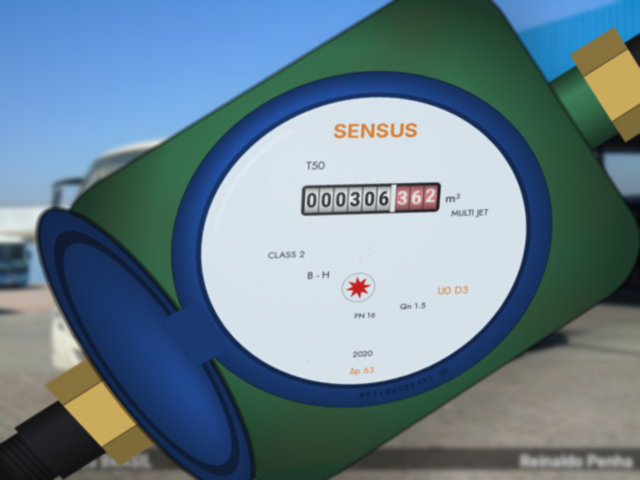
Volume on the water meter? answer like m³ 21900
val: m³ 306.362
